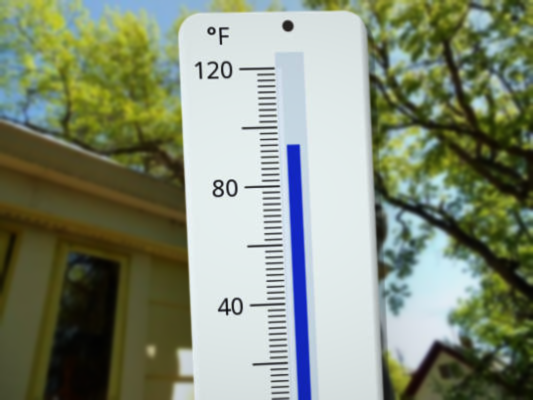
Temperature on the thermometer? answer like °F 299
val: °F 94
